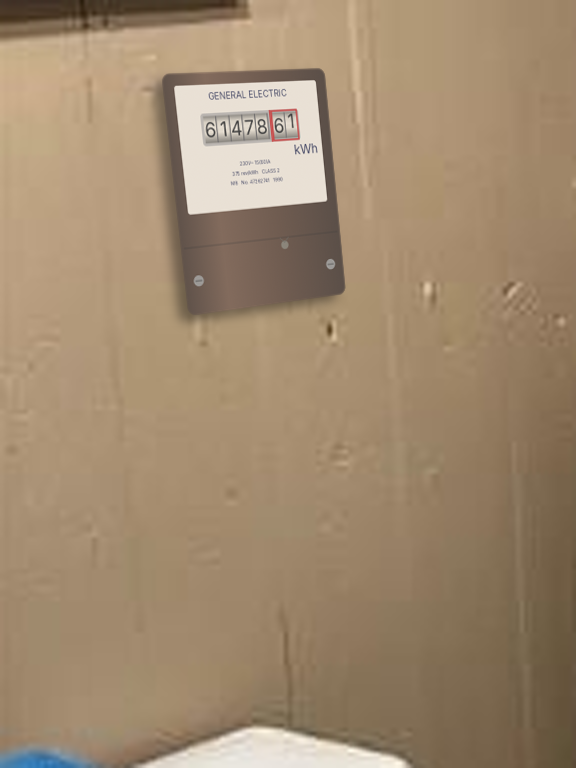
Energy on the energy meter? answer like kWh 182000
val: kWh 61478.61
